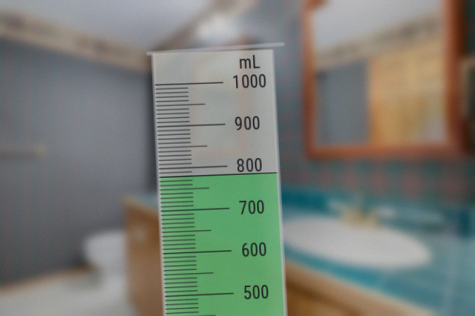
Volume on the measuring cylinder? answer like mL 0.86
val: mL 780
